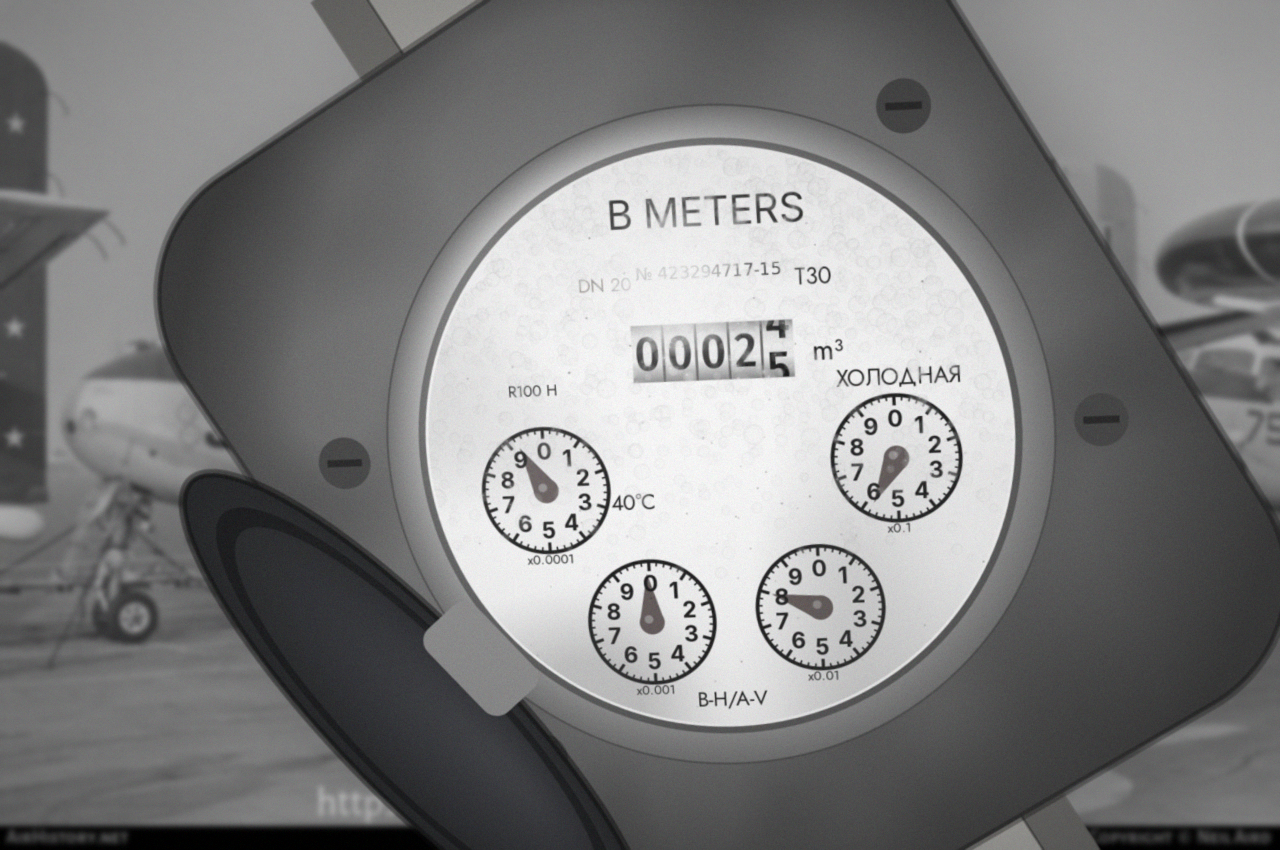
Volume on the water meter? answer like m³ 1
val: m³ 24.5799
